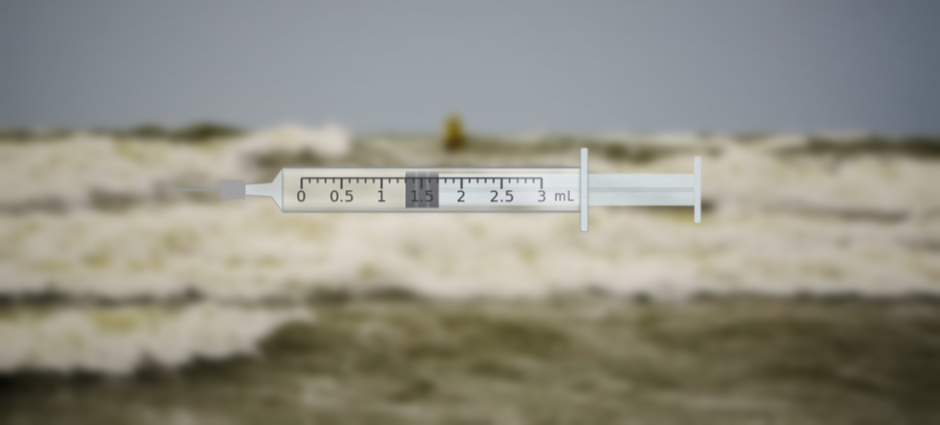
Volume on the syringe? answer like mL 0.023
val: mL 1.3
